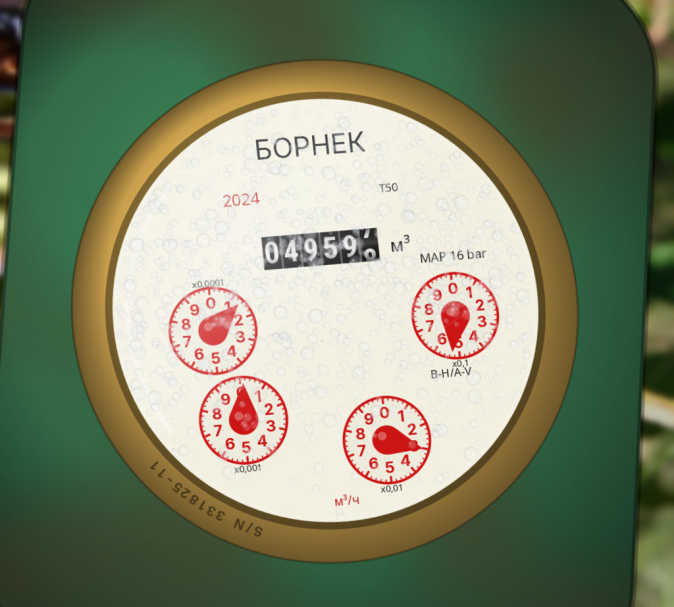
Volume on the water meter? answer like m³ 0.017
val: m³ 49597.5301
